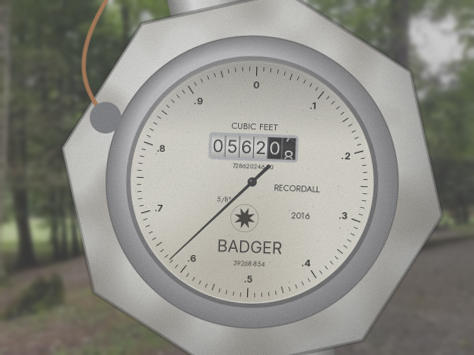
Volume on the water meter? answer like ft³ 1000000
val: ft³ 56207.62
